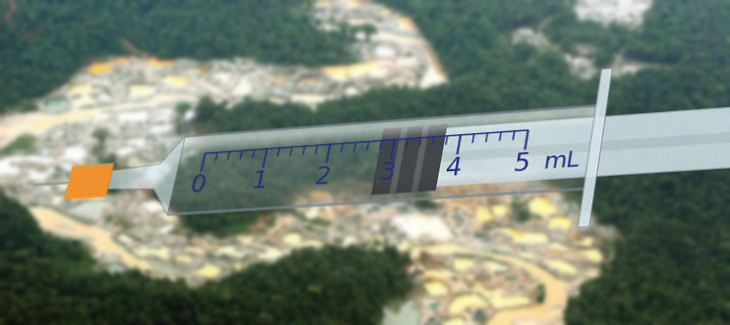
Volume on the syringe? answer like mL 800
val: mL 2.8
